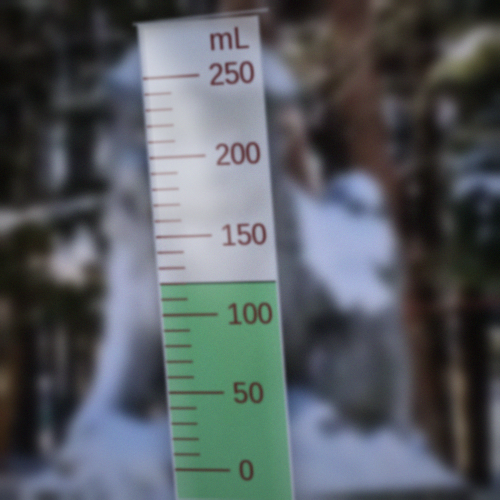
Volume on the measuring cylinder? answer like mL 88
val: mL 120
